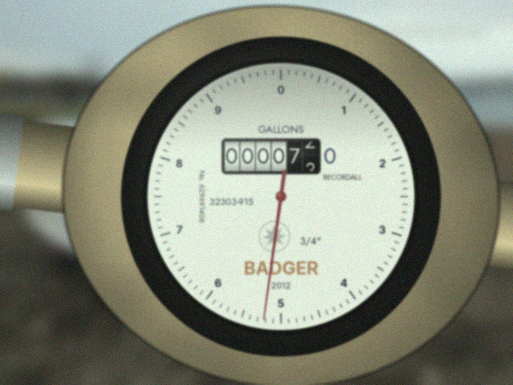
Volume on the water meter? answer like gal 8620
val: gal 725.2
